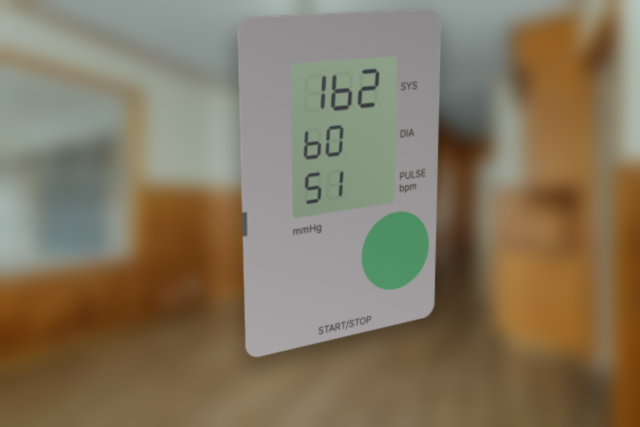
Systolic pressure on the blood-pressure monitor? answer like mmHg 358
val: mmHg 162
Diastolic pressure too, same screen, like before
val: mmHg 60
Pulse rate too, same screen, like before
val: bpm 51
